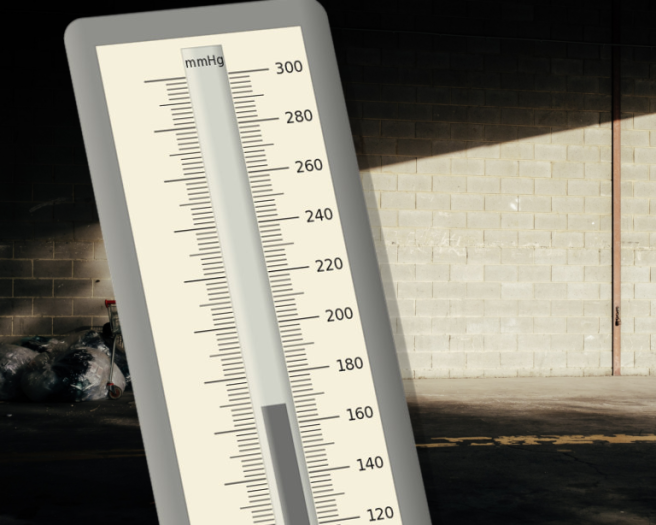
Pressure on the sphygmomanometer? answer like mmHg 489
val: mmHg 168
